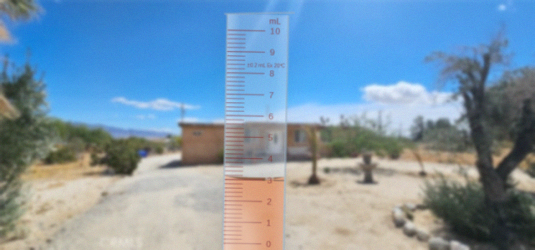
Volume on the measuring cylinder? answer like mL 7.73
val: mL 3
